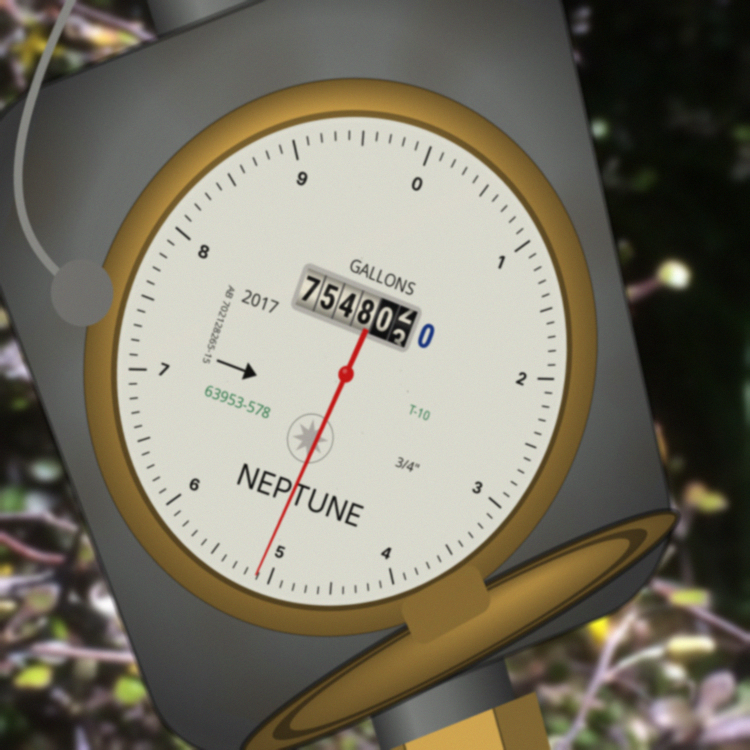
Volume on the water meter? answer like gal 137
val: gal 7548025.1
